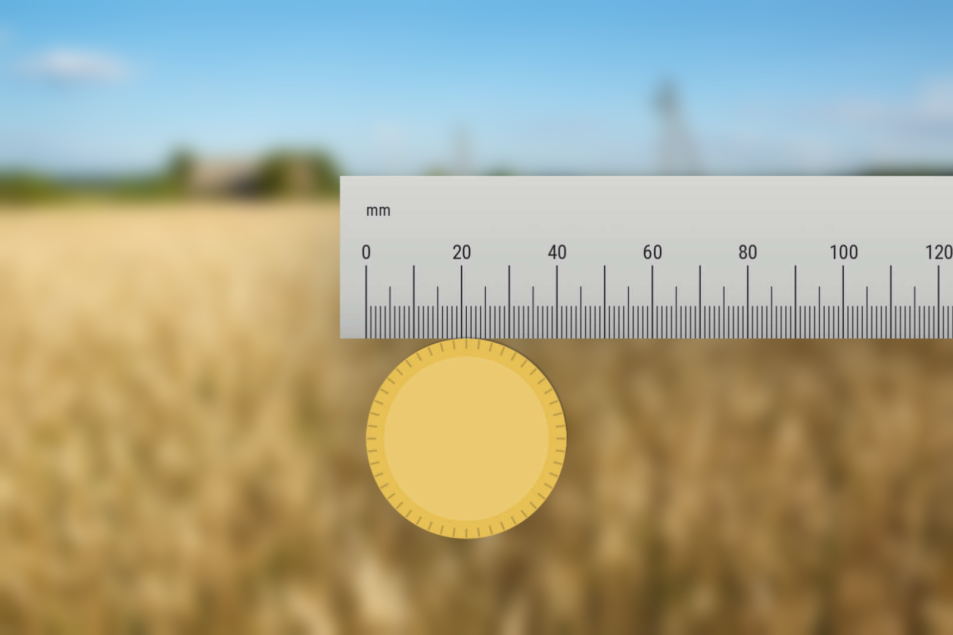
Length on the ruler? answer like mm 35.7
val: mm 42
